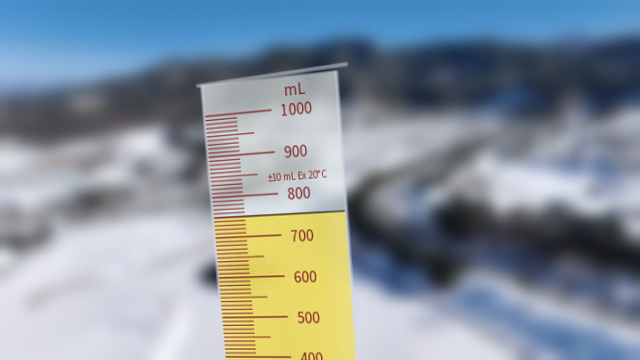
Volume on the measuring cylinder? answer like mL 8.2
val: mL 750
